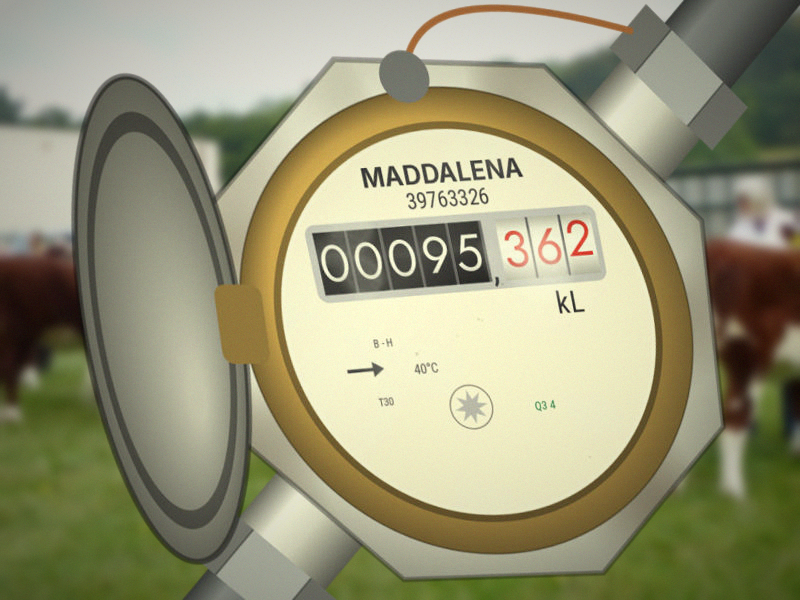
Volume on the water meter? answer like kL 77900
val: kL 95.362
